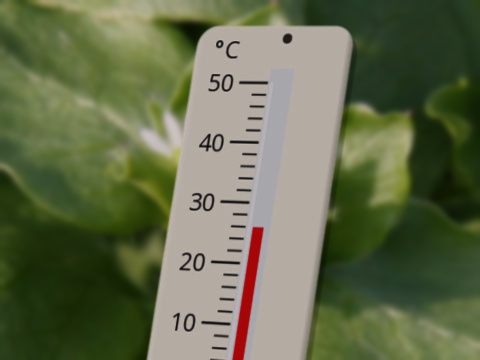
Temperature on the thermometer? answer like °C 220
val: °C 26
